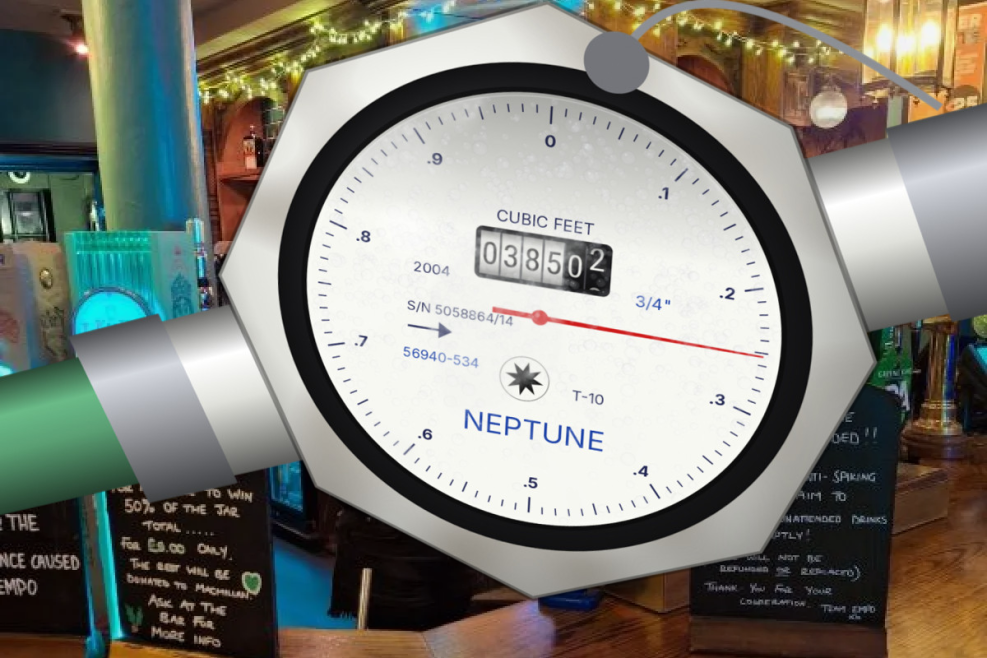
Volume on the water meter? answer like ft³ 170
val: ft³ 38502.25
